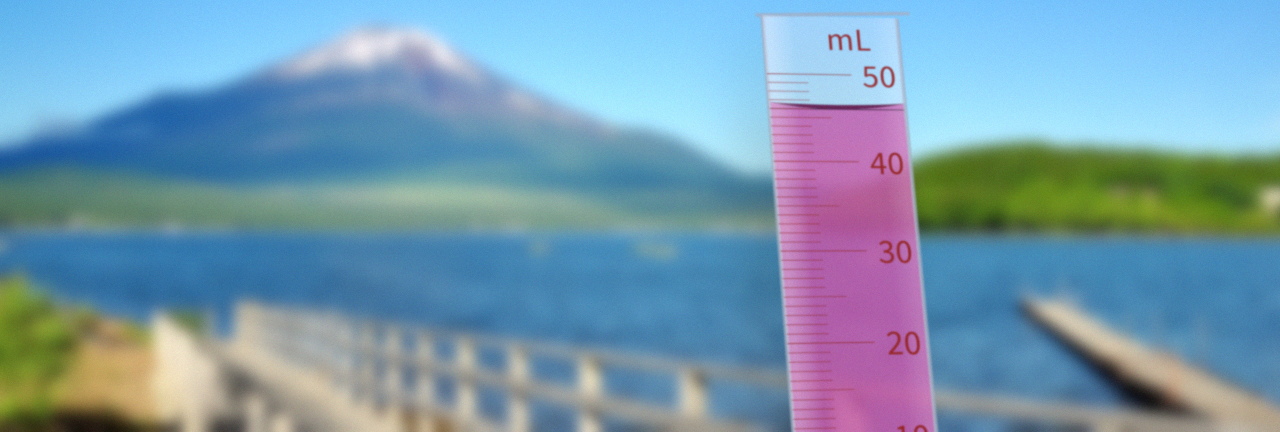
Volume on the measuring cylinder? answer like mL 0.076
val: mL 46
